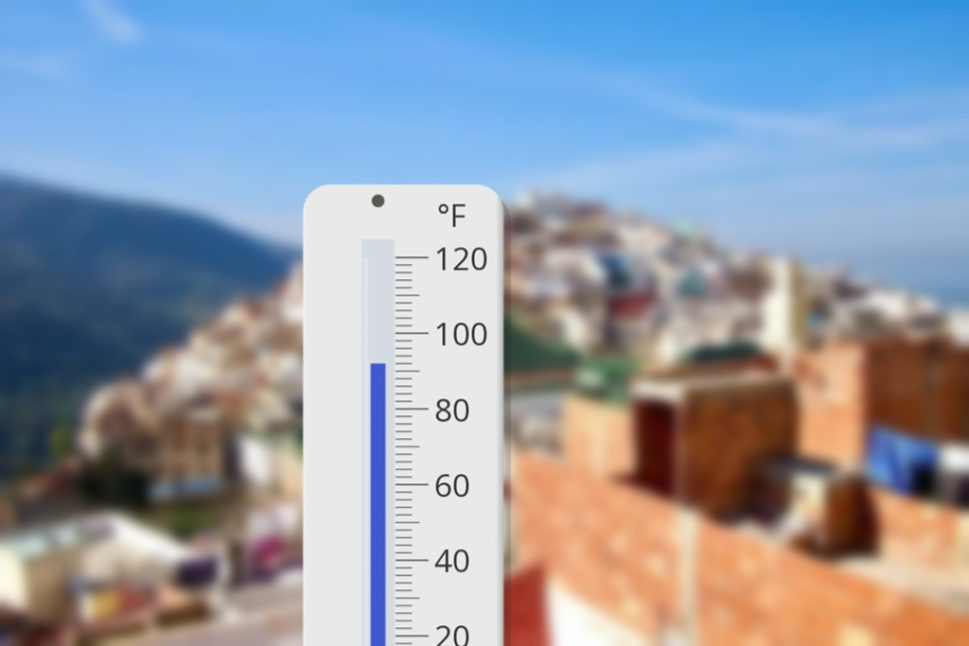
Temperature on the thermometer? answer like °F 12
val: °F 92
